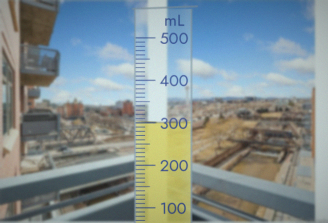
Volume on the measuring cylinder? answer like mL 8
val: mL 300
